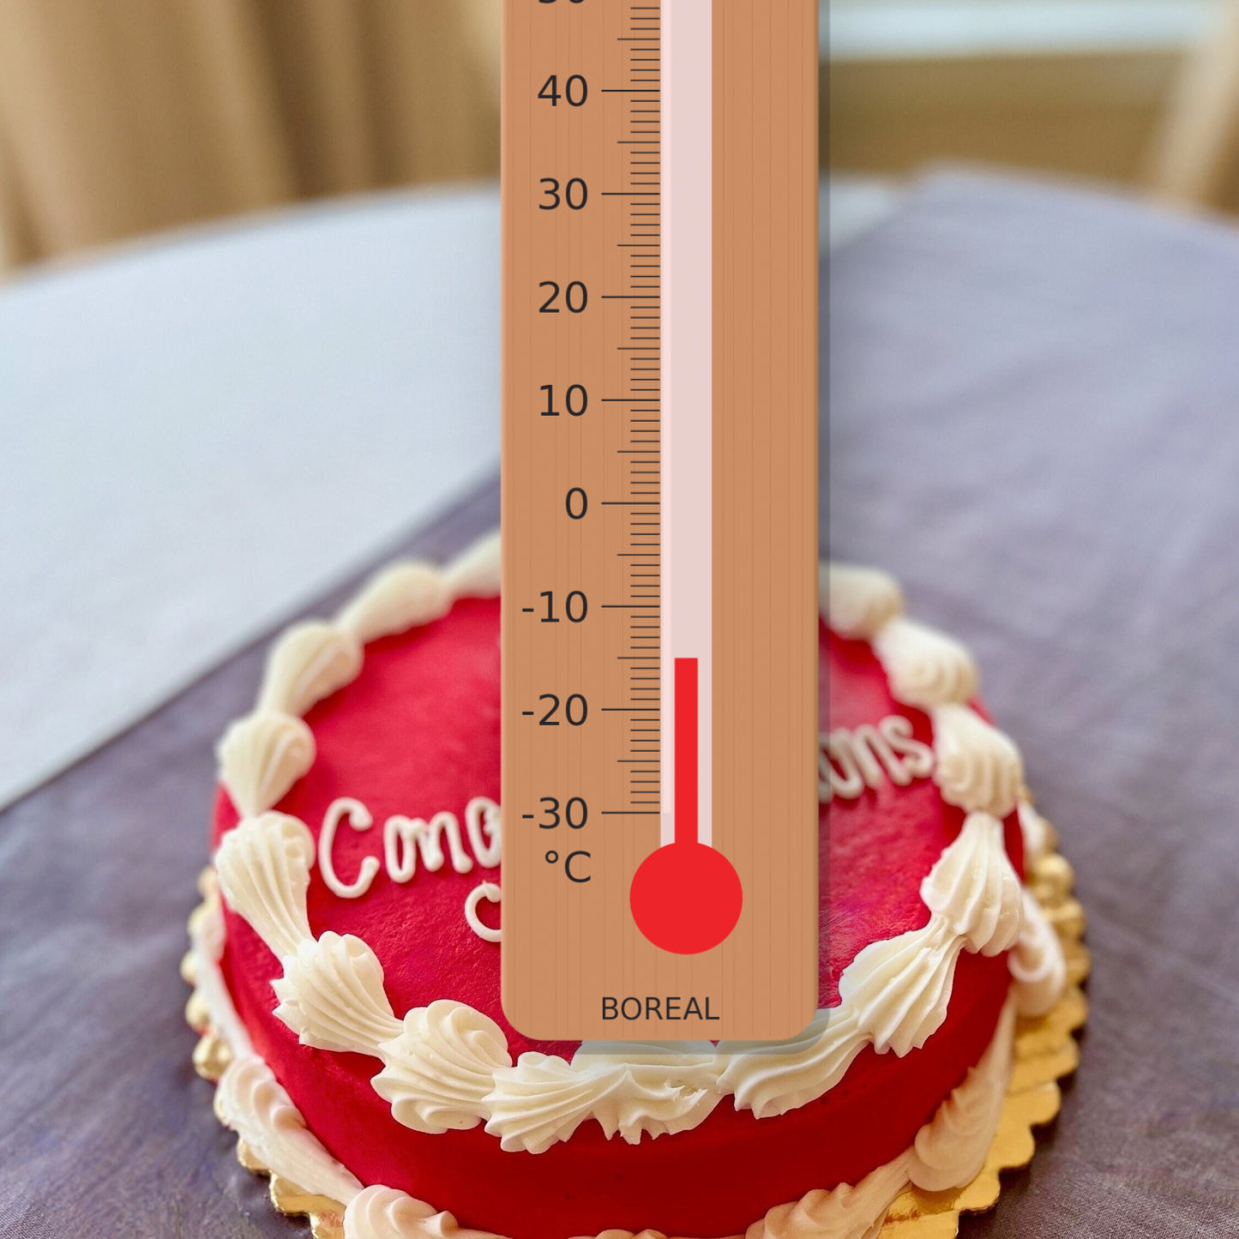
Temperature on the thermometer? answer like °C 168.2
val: °C -15
